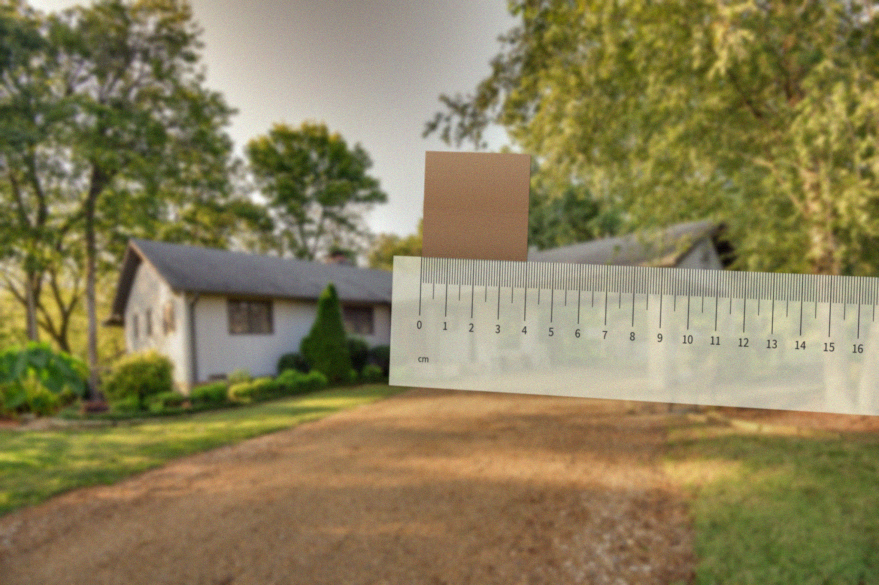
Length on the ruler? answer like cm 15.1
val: cm 4
